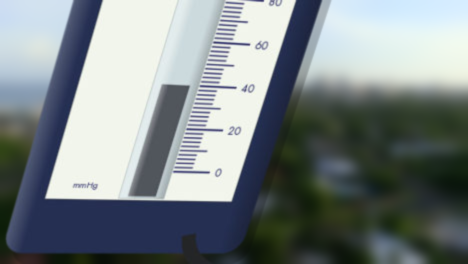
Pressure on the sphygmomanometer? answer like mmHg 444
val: mmHg 40
